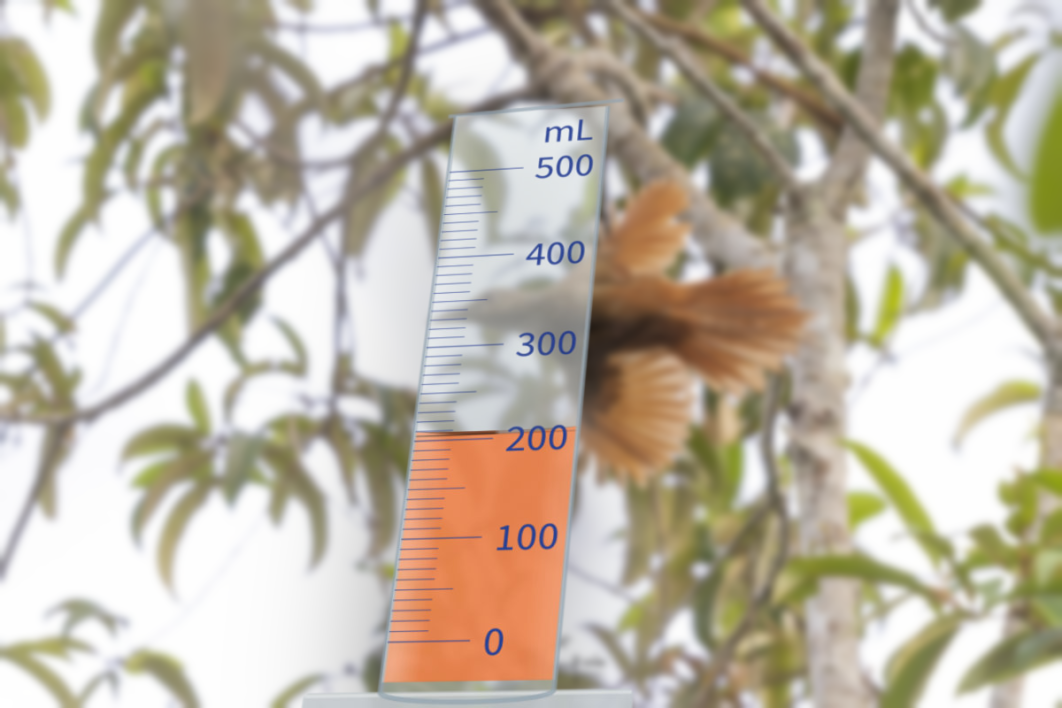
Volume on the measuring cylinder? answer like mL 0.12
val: mL 205
